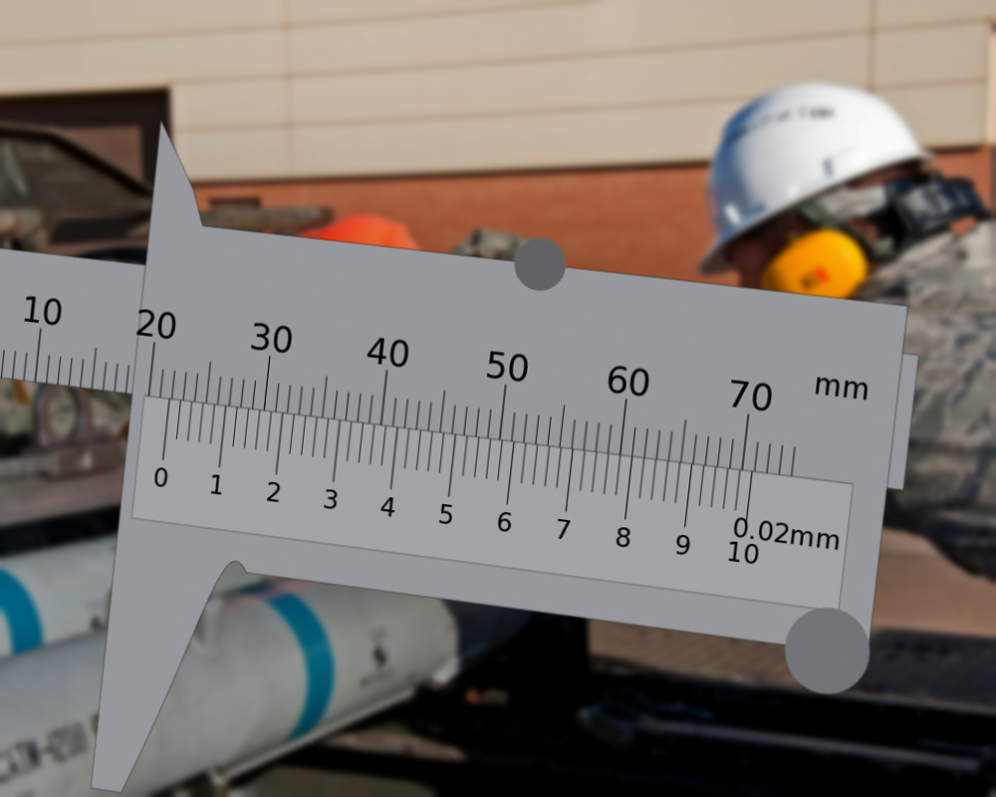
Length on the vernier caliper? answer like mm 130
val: mm 21.8
